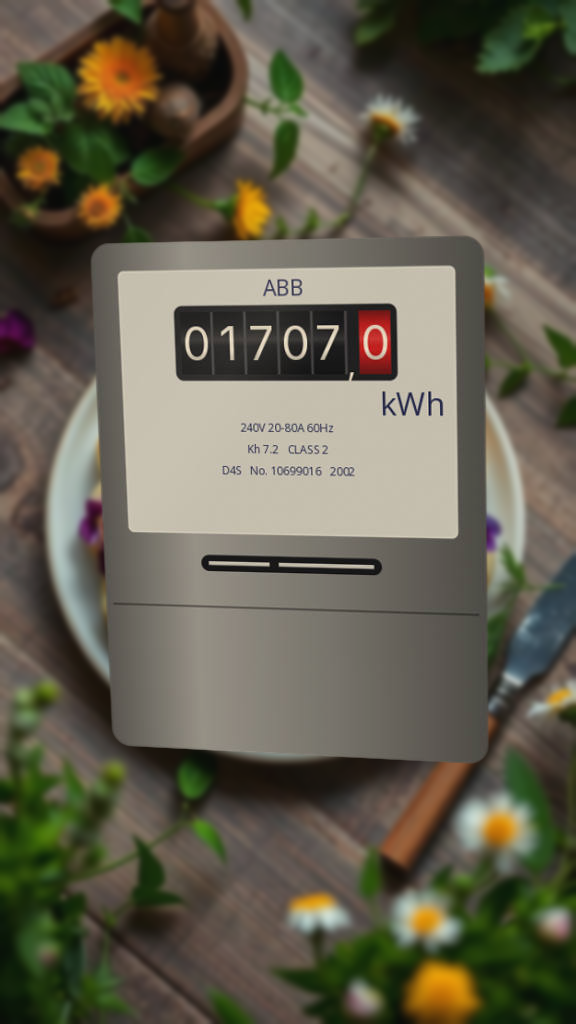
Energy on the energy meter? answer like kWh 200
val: kWh 1707.0
